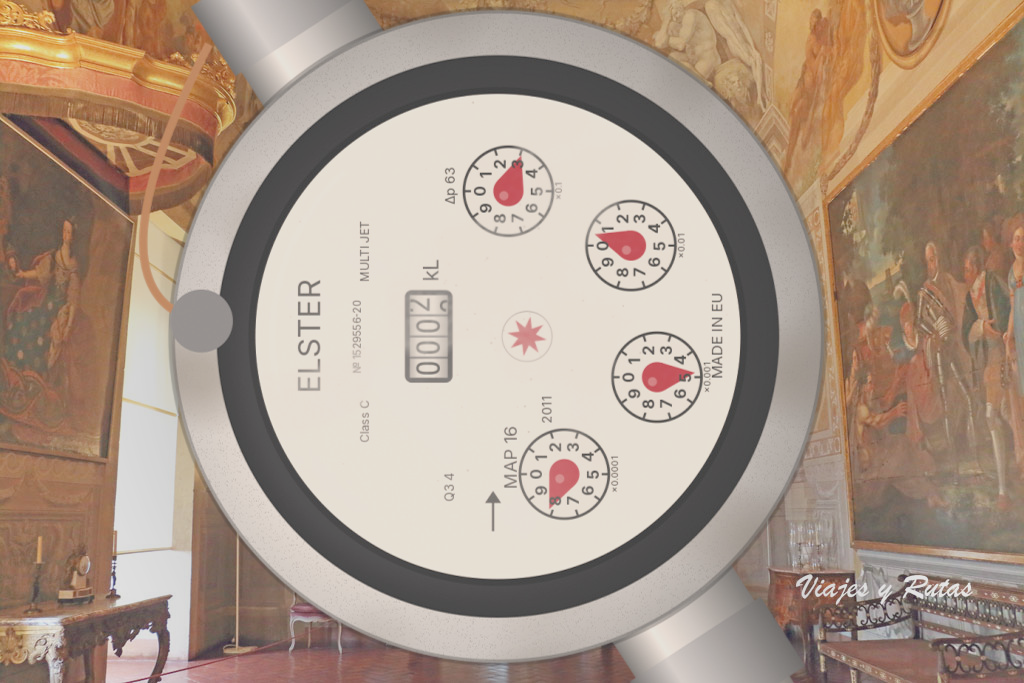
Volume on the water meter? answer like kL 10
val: kL 2.3048
